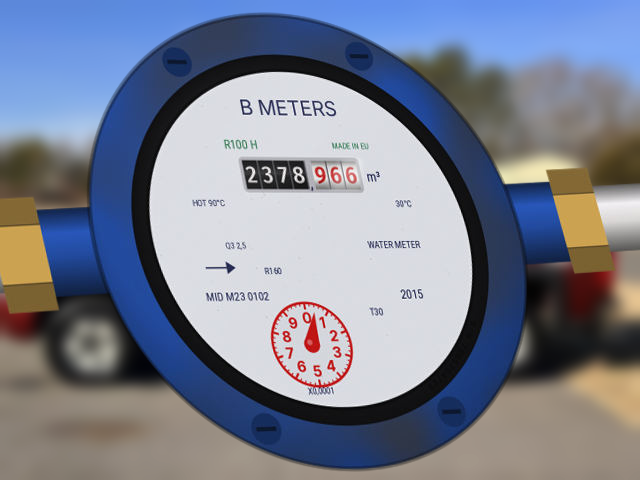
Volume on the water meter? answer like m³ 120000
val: m³ 2378.9660
